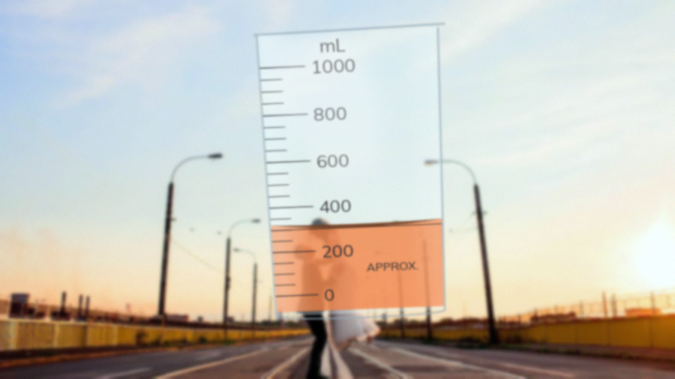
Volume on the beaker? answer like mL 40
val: mL 300
